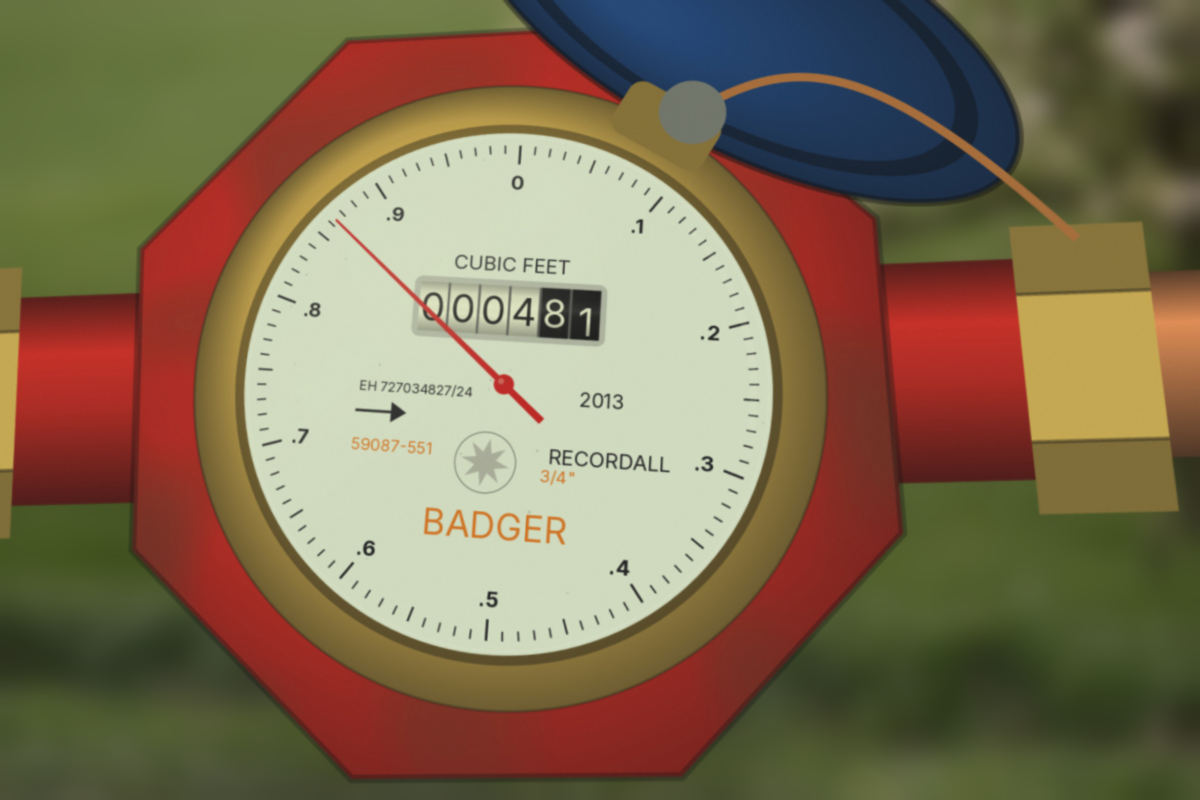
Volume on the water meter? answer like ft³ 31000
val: ft³ 480.86
